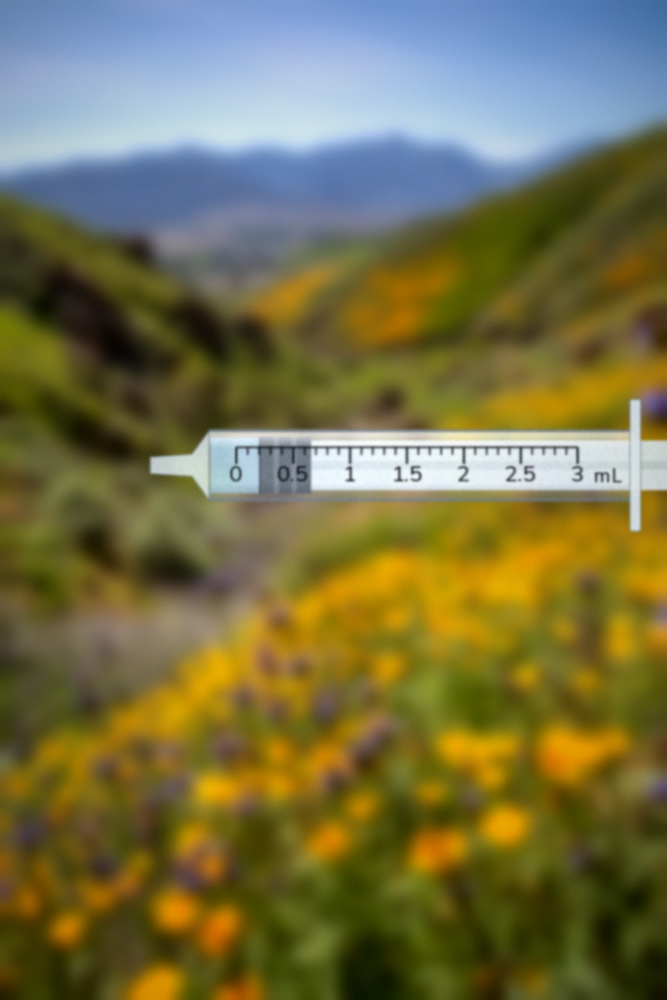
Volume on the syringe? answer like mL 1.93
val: mL 0.2
